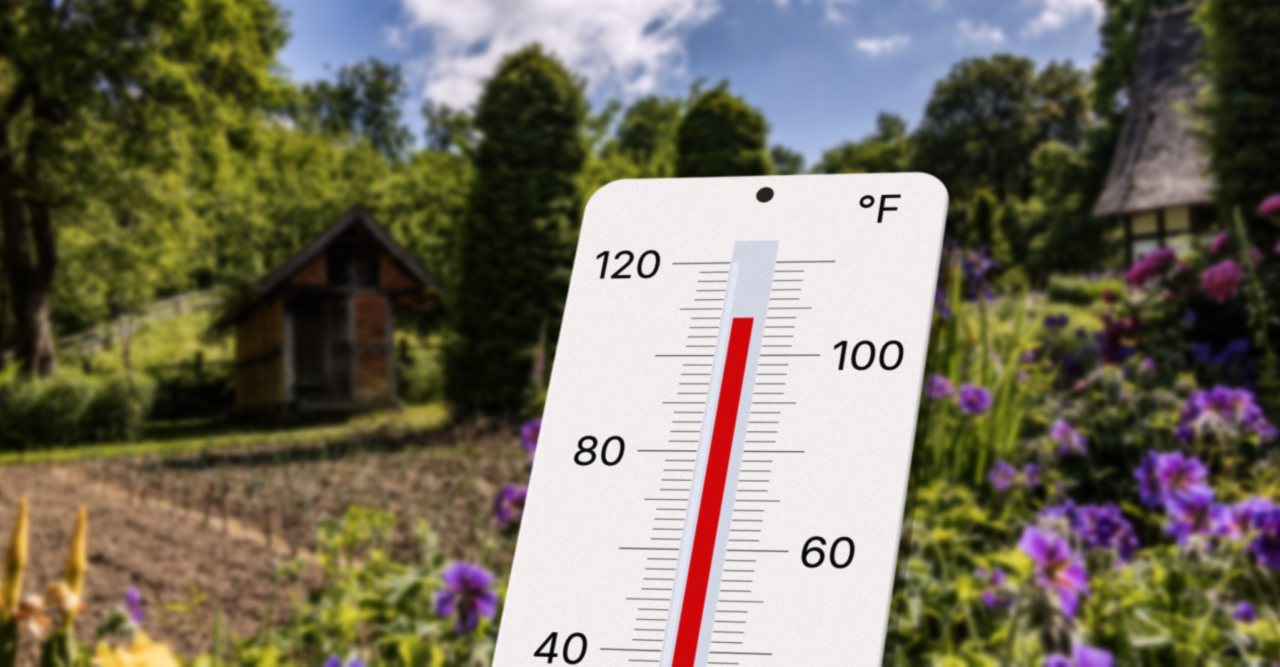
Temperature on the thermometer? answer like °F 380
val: °F 108
